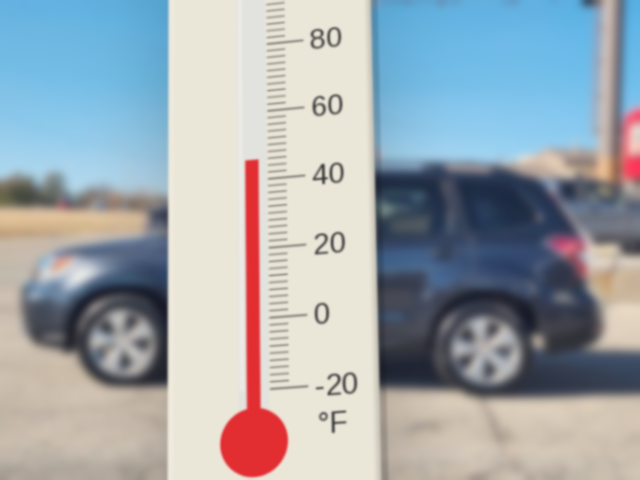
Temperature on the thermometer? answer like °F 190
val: °F 46
